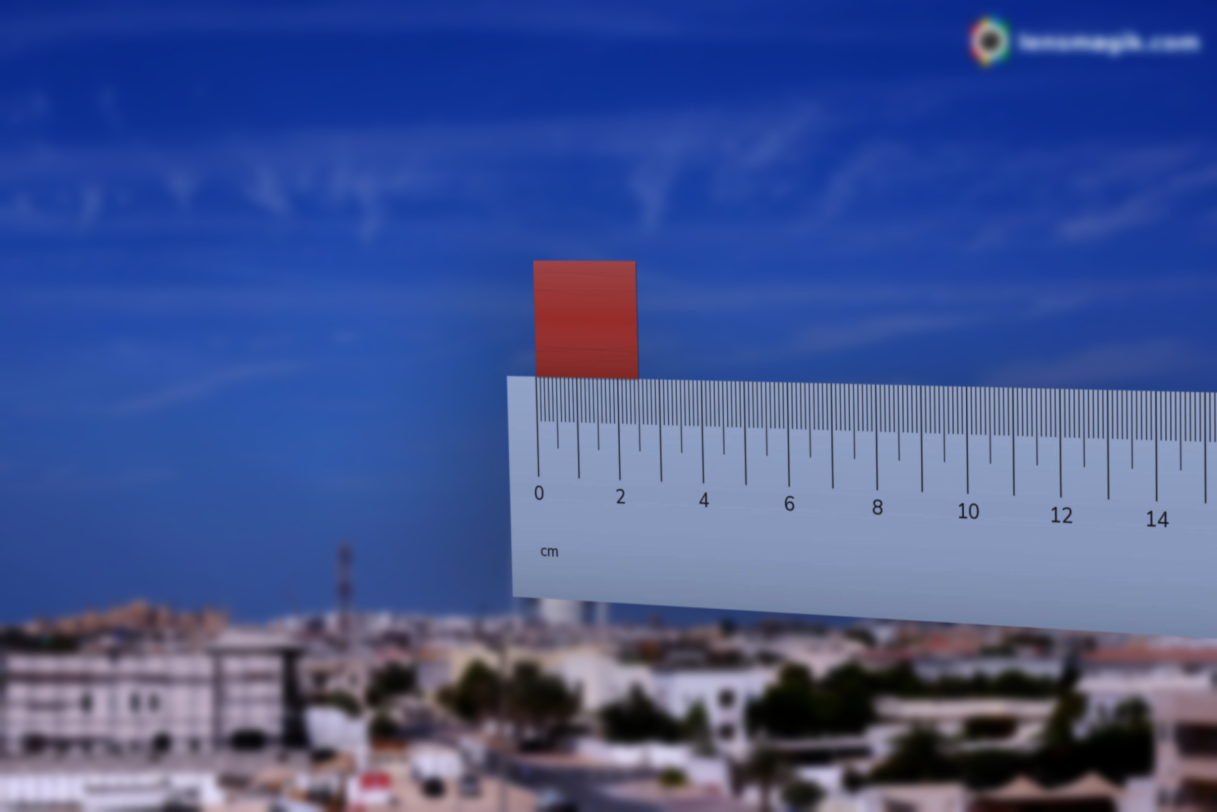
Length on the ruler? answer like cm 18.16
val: cm 2.5
